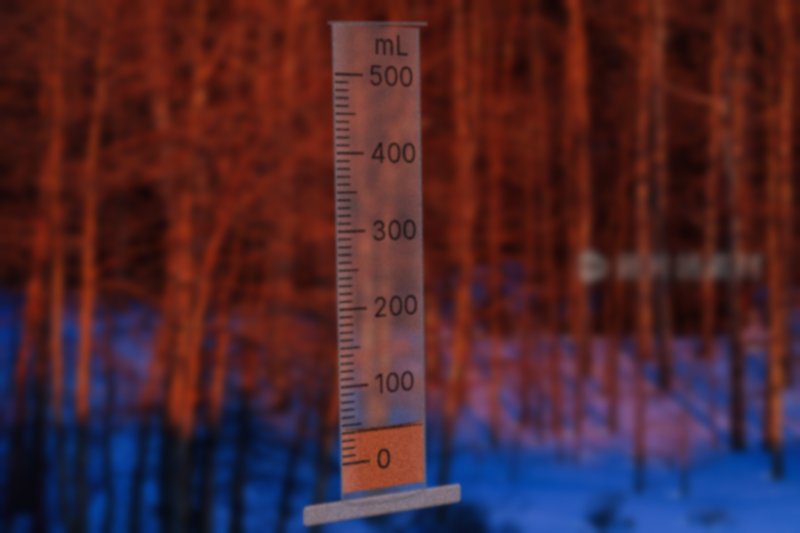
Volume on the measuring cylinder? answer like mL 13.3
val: mL 40
